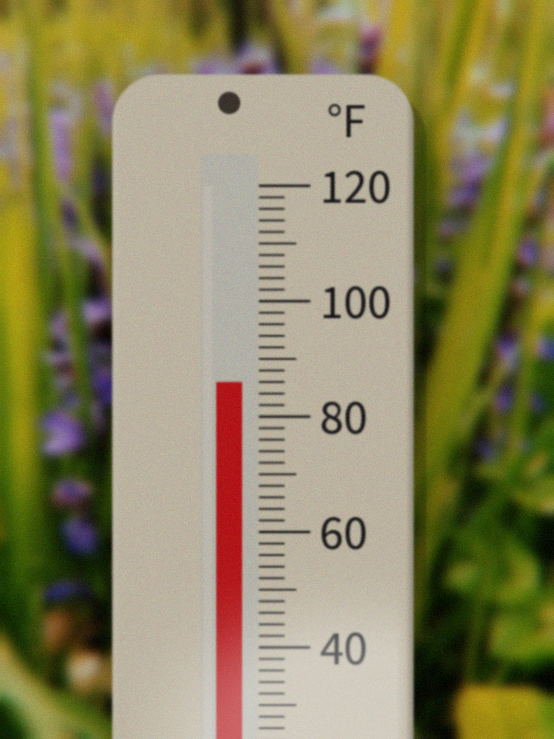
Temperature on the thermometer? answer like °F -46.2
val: °F 86
